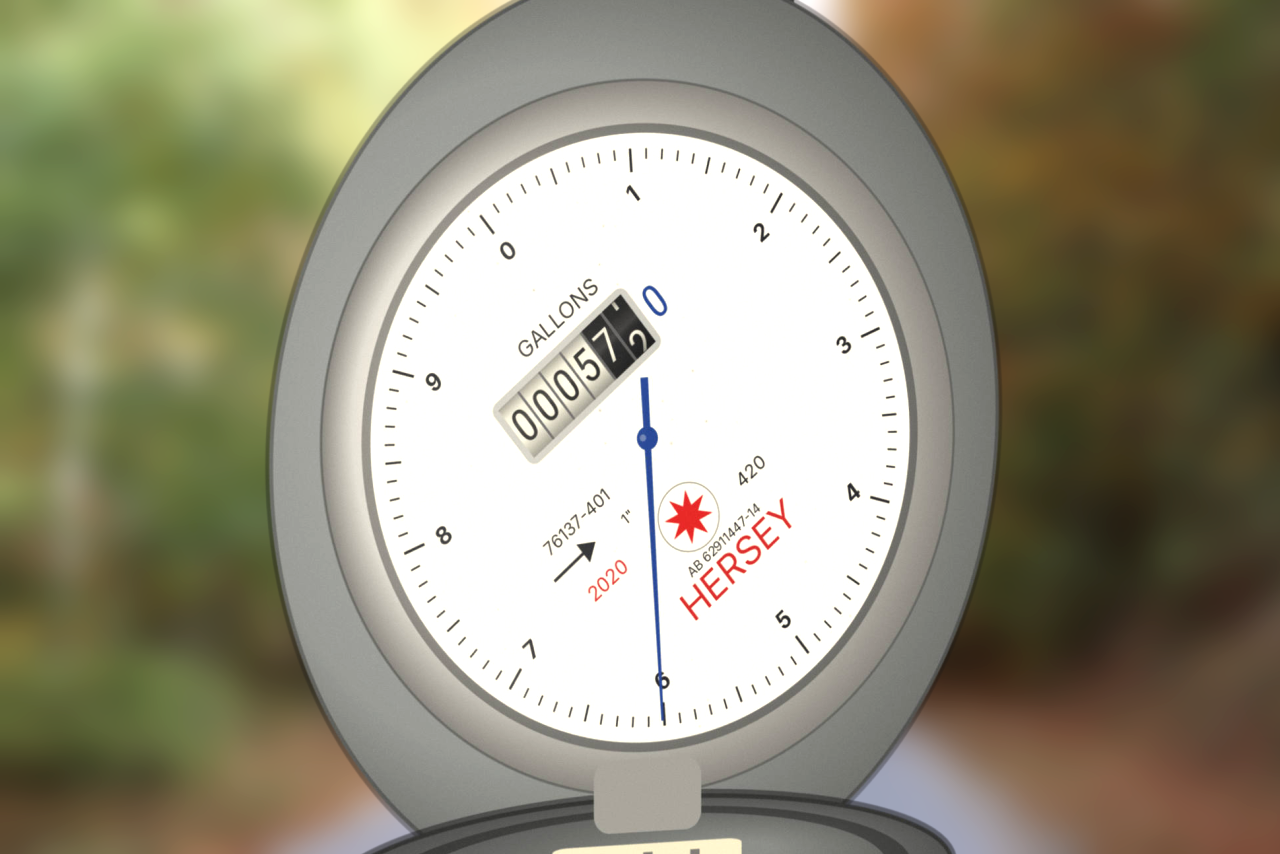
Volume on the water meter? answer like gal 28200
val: gal 5716.0
